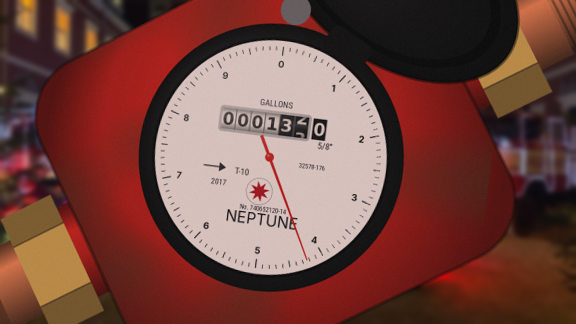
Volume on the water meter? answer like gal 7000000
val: gal 1324.2
